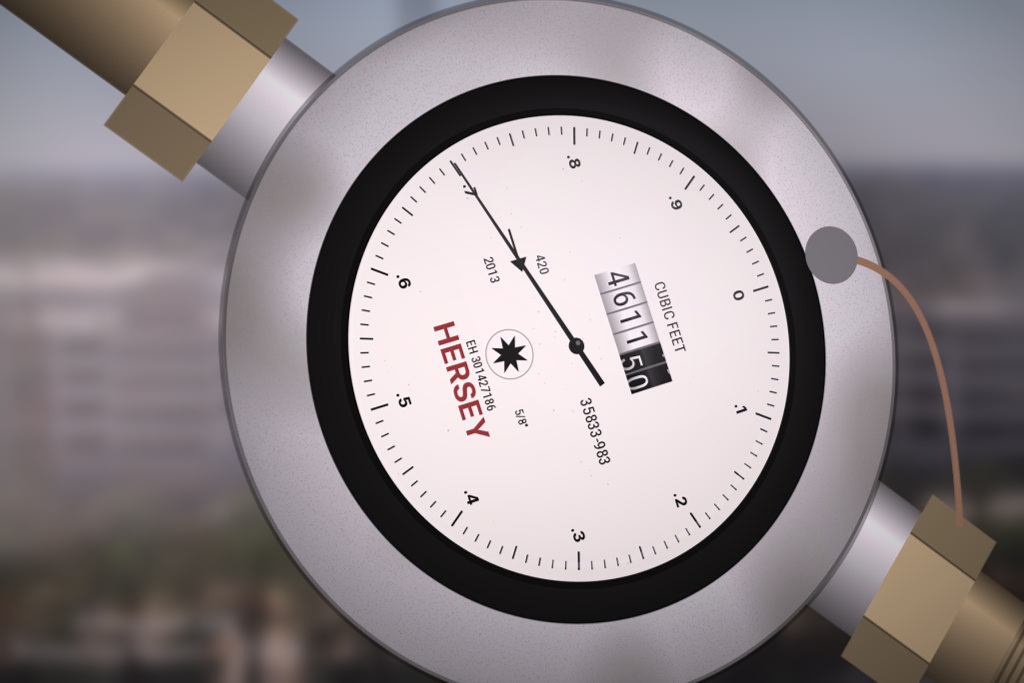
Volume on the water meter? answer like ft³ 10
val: ft³ 461149.70
